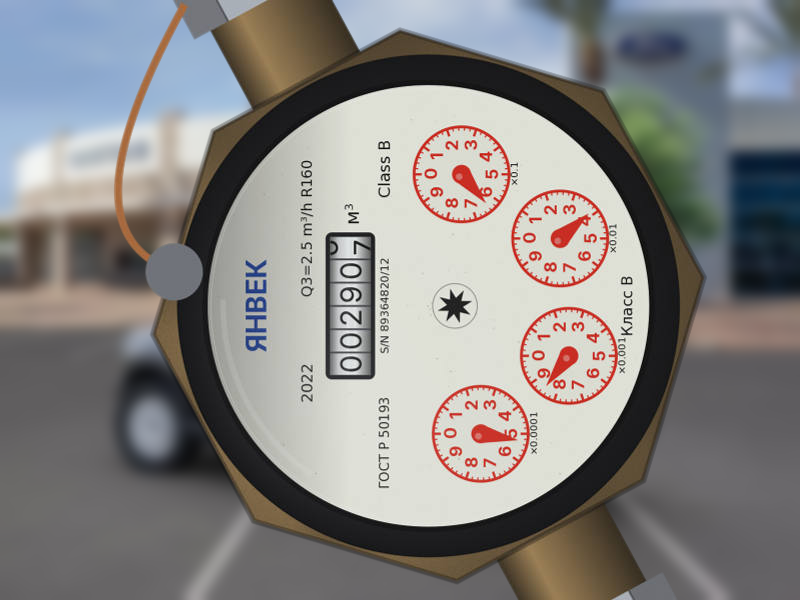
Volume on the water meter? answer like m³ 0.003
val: m³ 2906.6385
